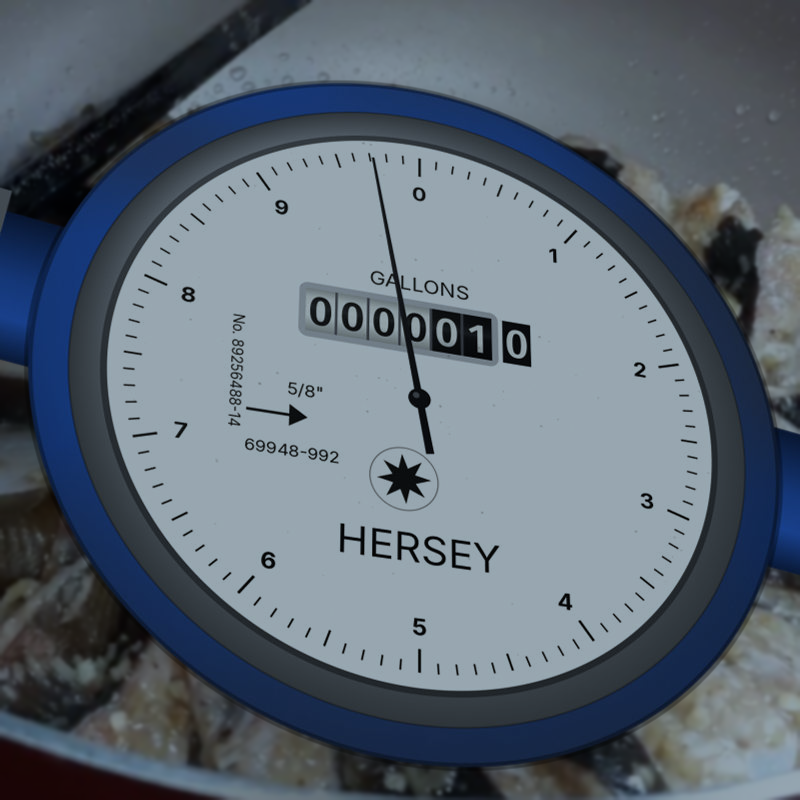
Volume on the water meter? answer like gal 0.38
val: gal 9.7
